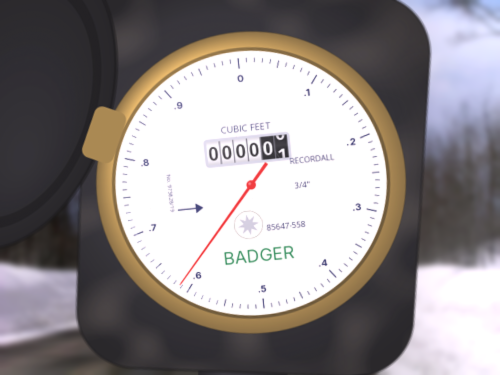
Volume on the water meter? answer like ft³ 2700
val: ft³ 0.61
